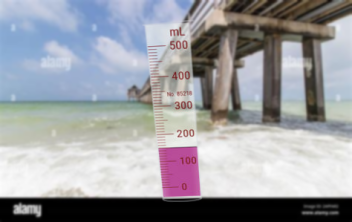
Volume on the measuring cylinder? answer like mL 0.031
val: mL 150
